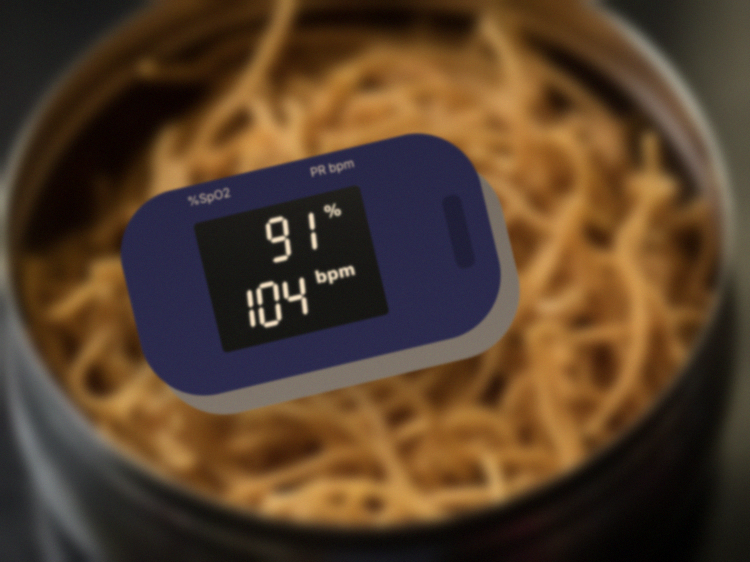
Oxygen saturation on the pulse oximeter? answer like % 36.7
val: % 91
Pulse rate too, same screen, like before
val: bpm 104
